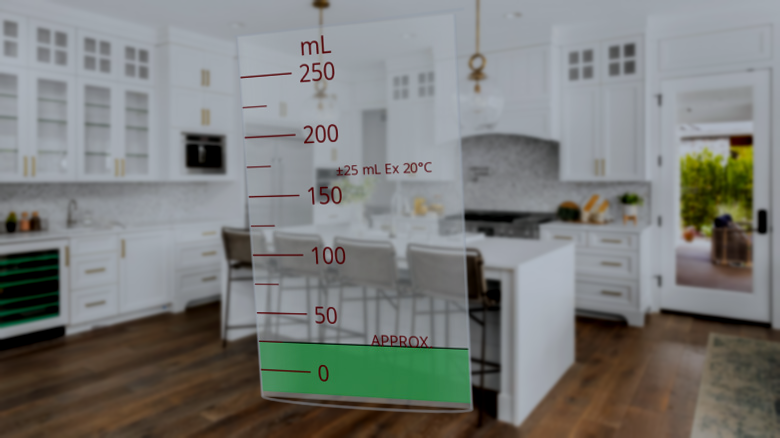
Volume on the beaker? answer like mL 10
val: mL 25
